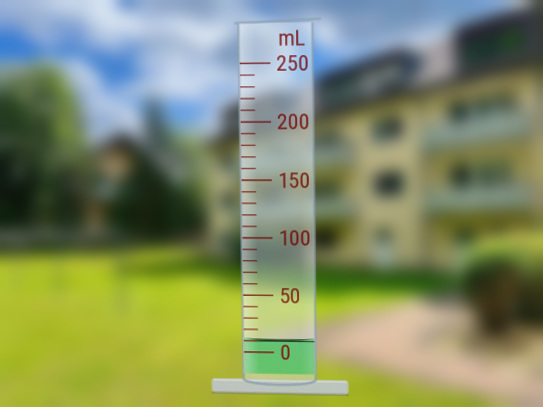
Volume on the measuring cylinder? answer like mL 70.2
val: mL 10
